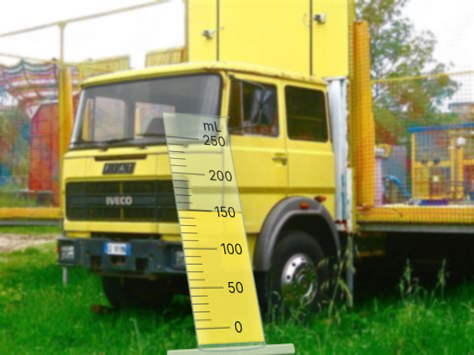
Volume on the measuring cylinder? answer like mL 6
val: mL 150
